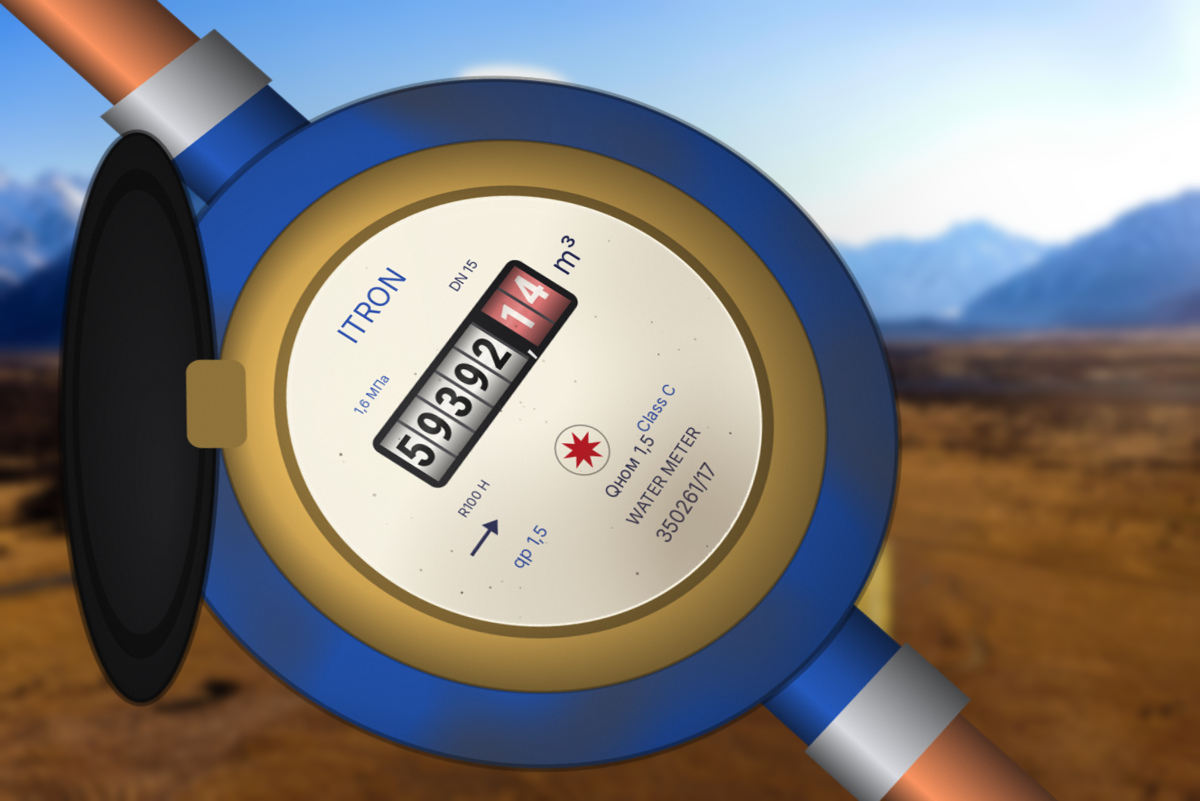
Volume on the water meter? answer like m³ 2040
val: m³ 59392.14
